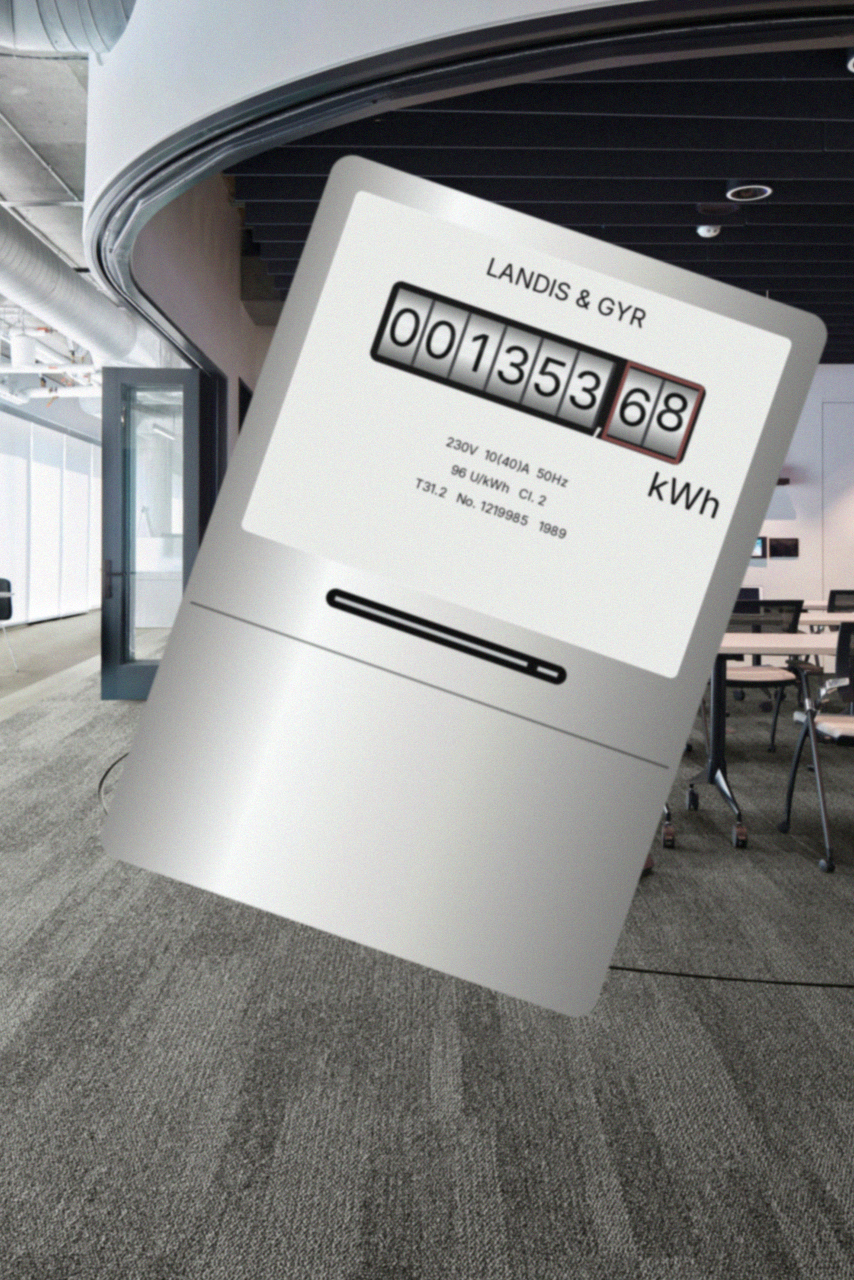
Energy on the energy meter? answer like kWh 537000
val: kWh 1353.68
